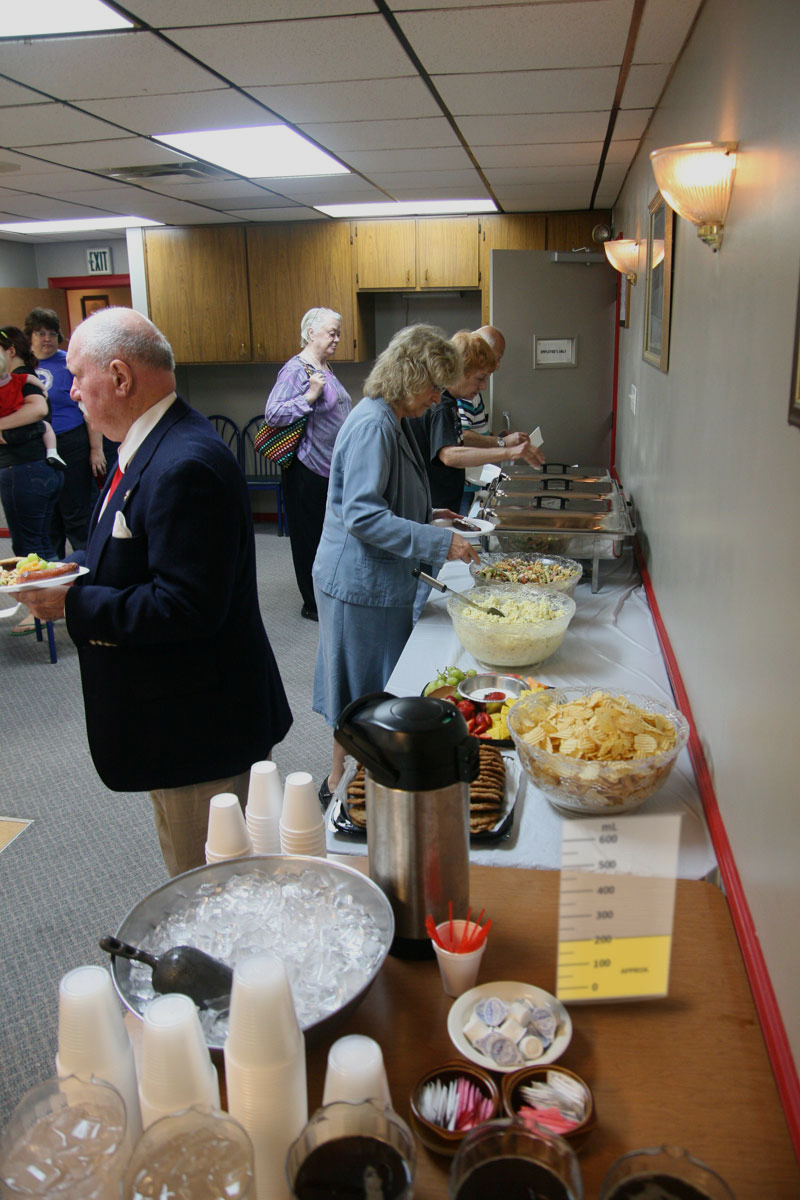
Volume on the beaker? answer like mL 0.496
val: mL 200
